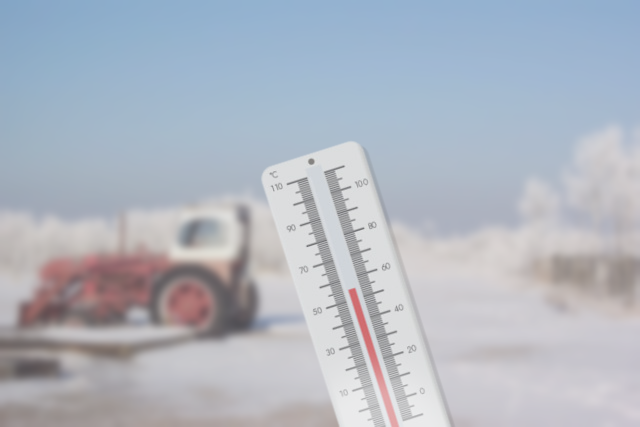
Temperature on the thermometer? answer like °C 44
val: °C 55
